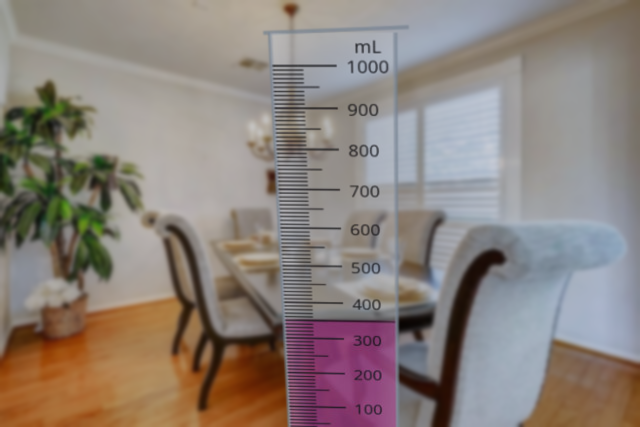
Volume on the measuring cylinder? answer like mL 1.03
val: mL 350
